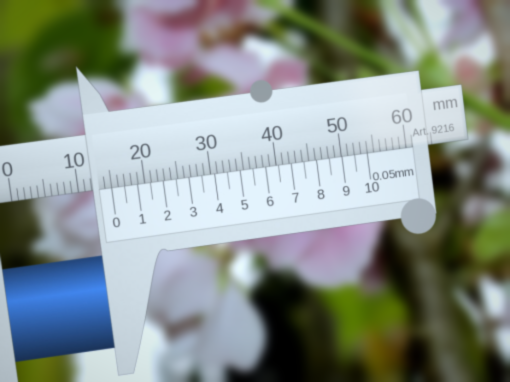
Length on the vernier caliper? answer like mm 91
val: mm 15.0
